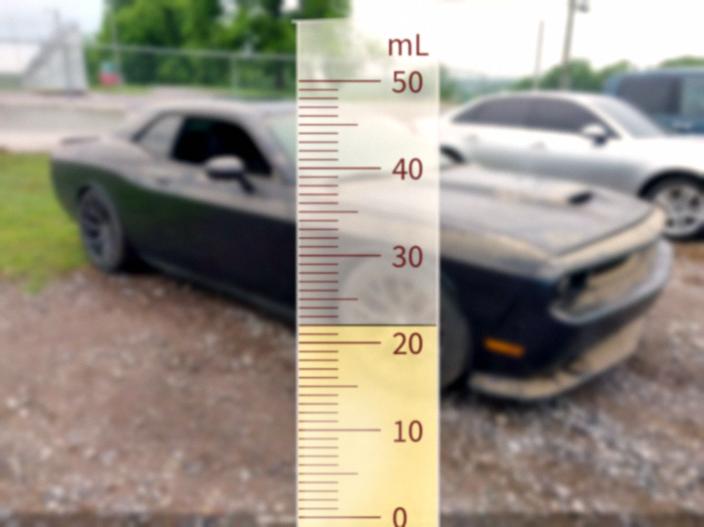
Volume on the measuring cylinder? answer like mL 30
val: mL 22
